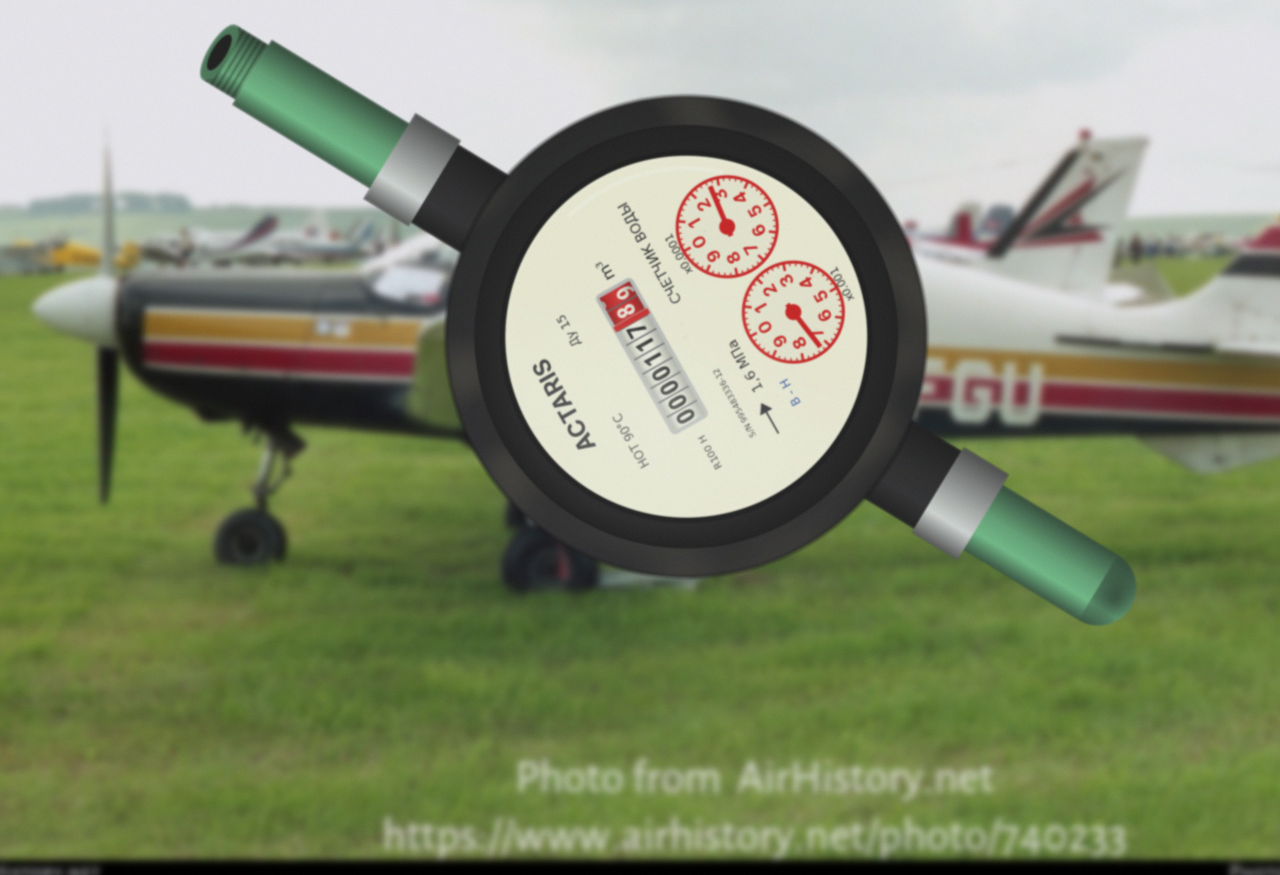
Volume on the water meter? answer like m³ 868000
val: m³ 117.8872
